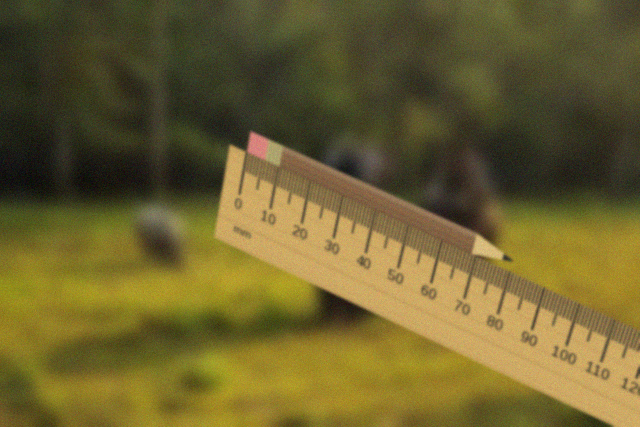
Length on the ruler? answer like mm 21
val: mm 80
